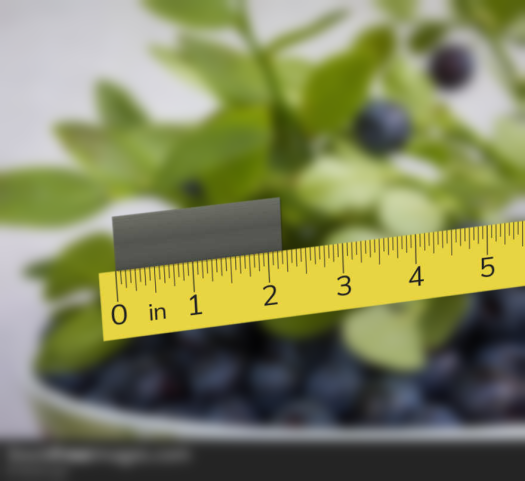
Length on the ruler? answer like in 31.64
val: in 2.1875
